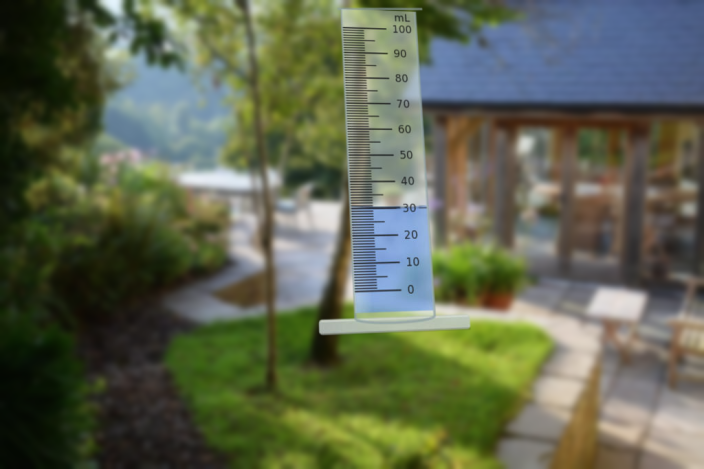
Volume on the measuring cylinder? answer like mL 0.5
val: mL 30
